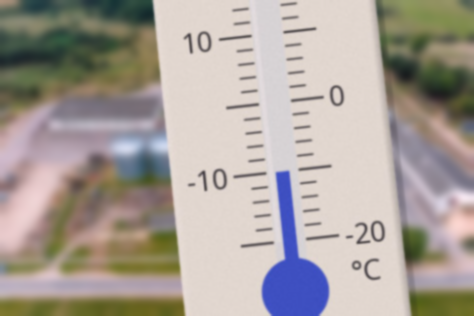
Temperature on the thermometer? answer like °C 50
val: °C -10
